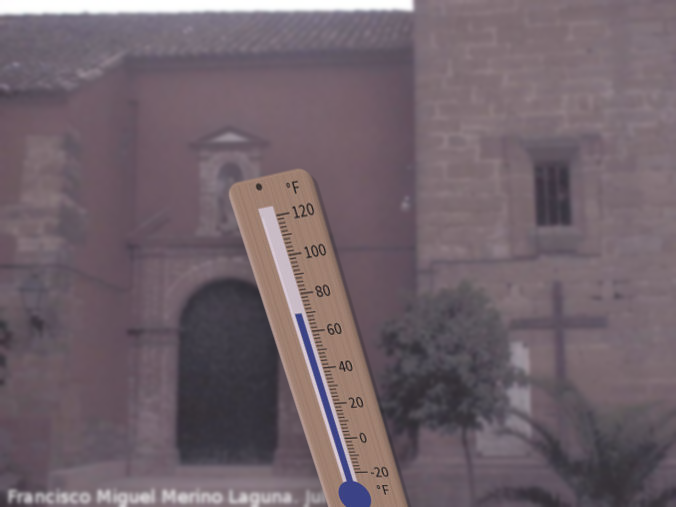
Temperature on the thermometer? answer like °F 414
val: °F 70
